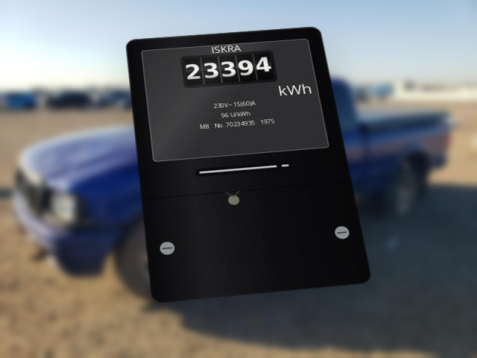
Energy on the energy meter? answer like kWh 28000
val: kWh 23394
